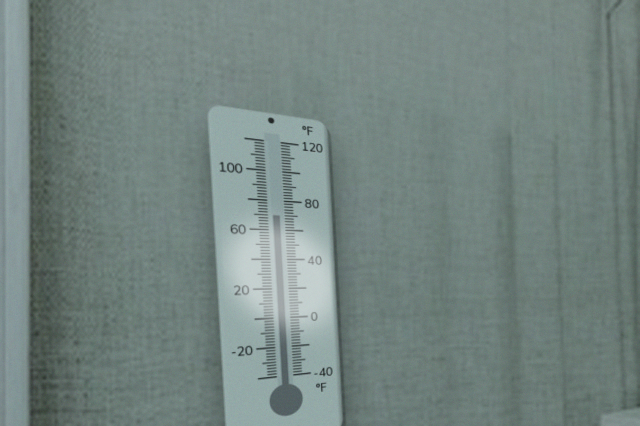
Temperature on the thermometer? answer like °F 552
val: °F 70
